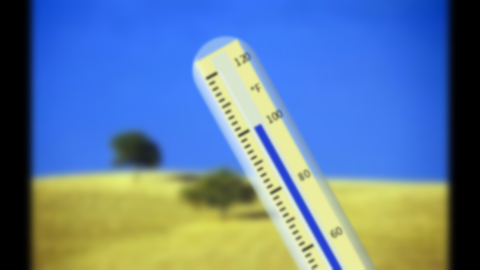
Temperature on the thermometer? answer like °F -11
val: °F 100
